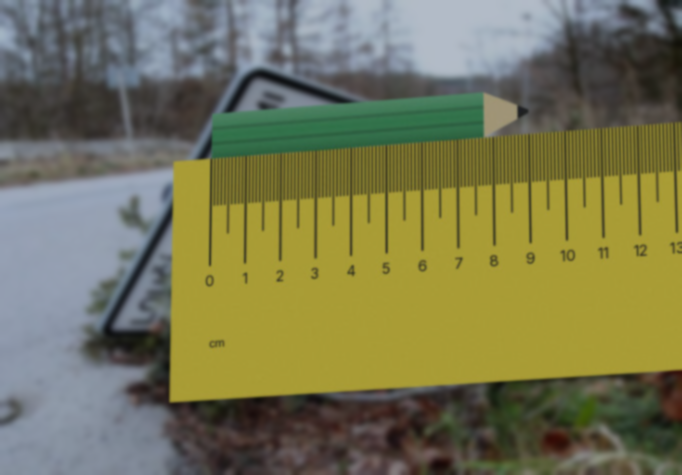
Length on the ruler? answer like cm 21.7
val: cm 9
